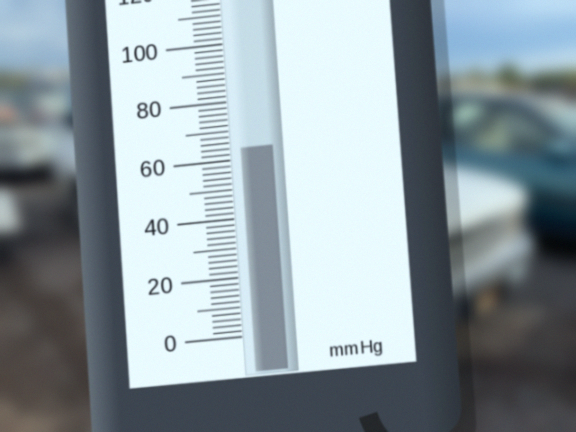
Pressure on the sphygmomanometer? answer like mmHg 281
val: mmHg 64
